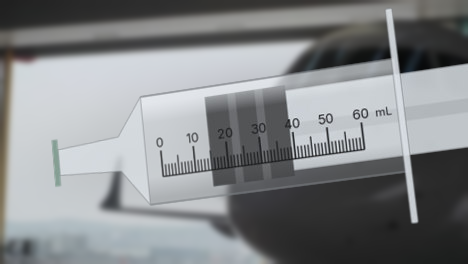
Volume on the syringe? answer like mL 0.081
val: mL 15
